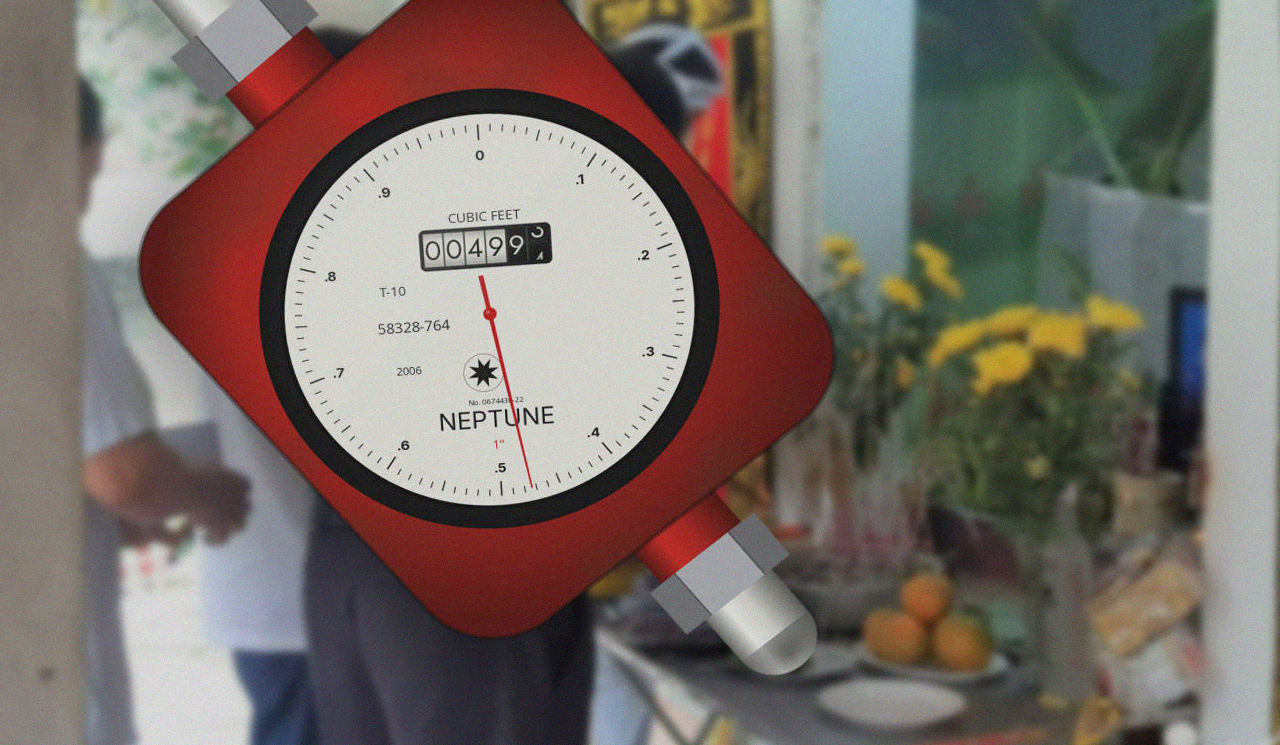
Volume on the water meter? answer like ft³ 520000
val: ft³ 4993.47
